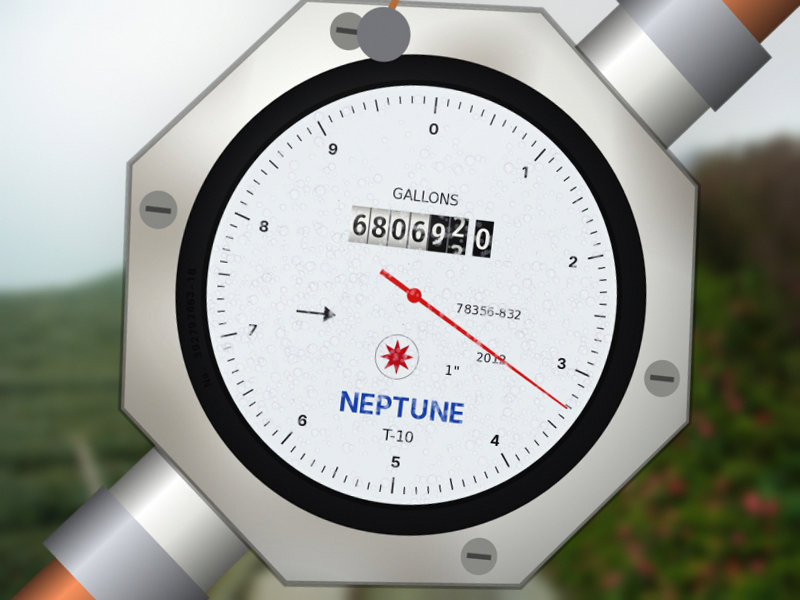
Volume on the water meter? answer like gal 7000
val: gal 6806923.3
